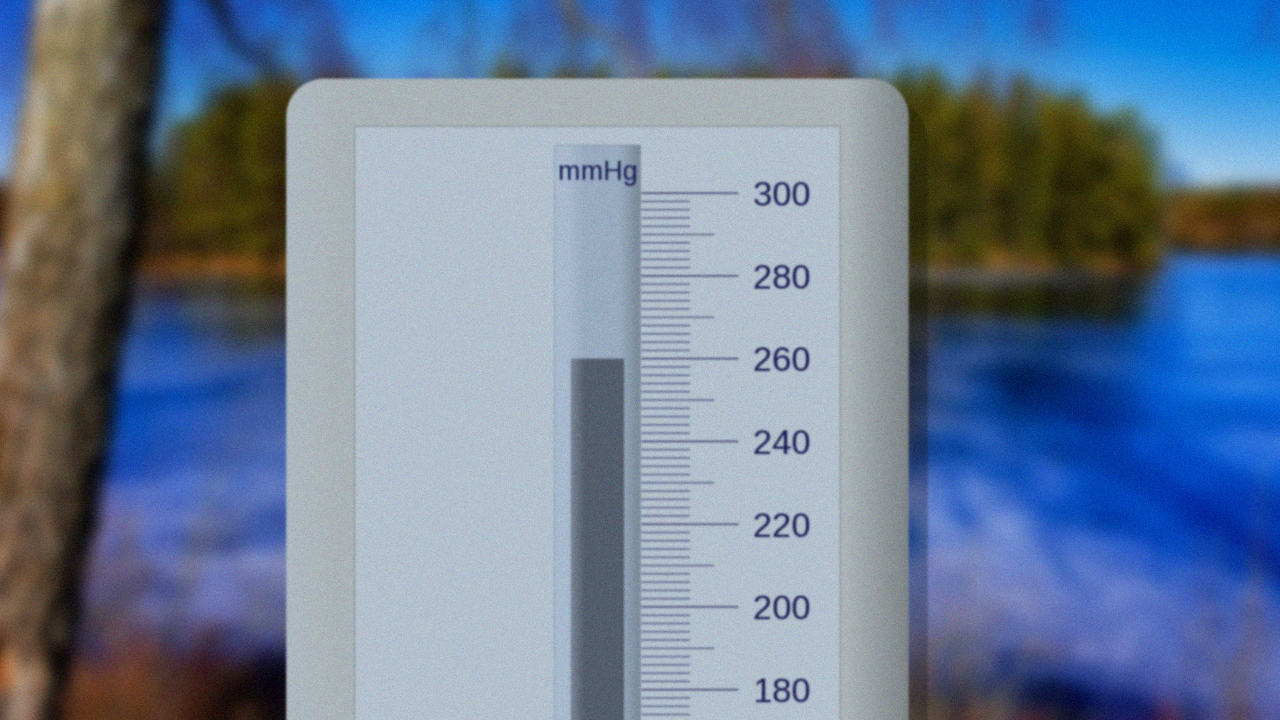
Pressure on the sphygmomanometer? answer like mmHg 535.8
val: mmHg 260
